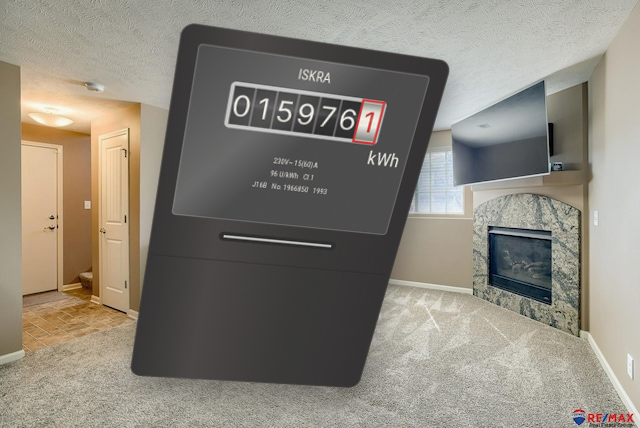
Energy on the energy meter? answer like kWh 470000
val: kWh 15976.1
